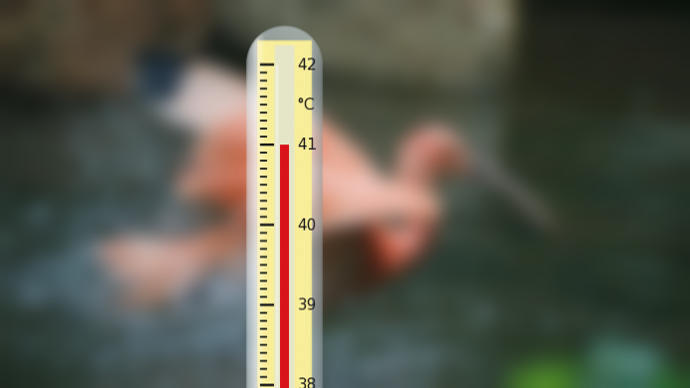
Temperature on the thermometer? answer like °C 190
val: °C 41
